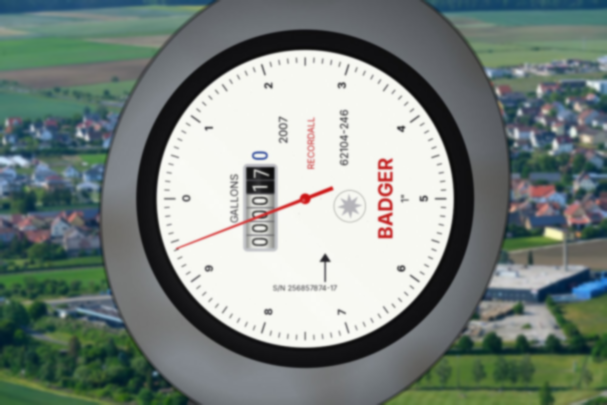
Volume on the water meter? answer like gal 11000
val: gal 169.4
